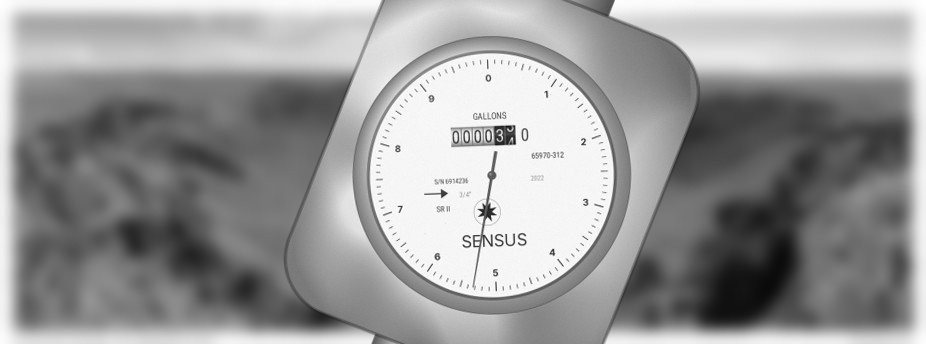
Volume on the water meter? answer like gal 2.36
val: gal 335.3
